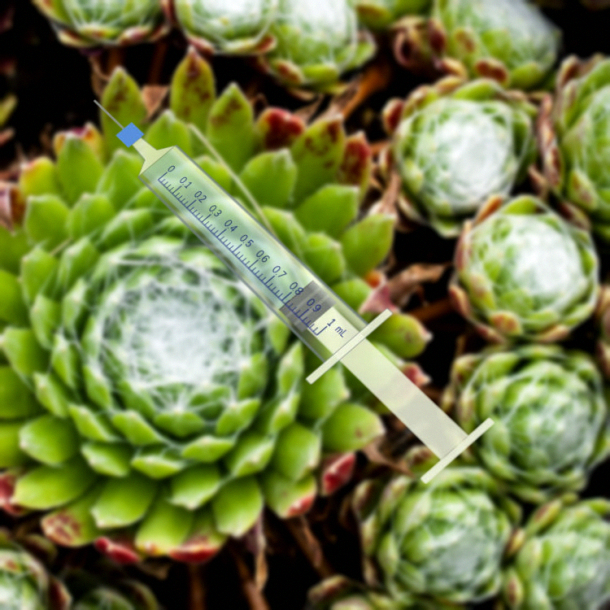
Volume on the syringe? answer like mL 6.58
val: mL 0.82
